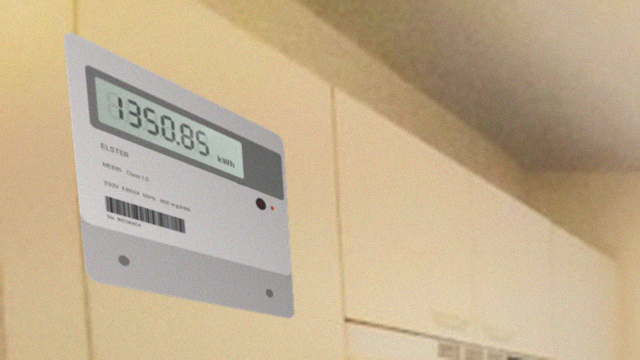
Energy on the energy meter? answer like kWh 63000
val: kWh 1350.85
